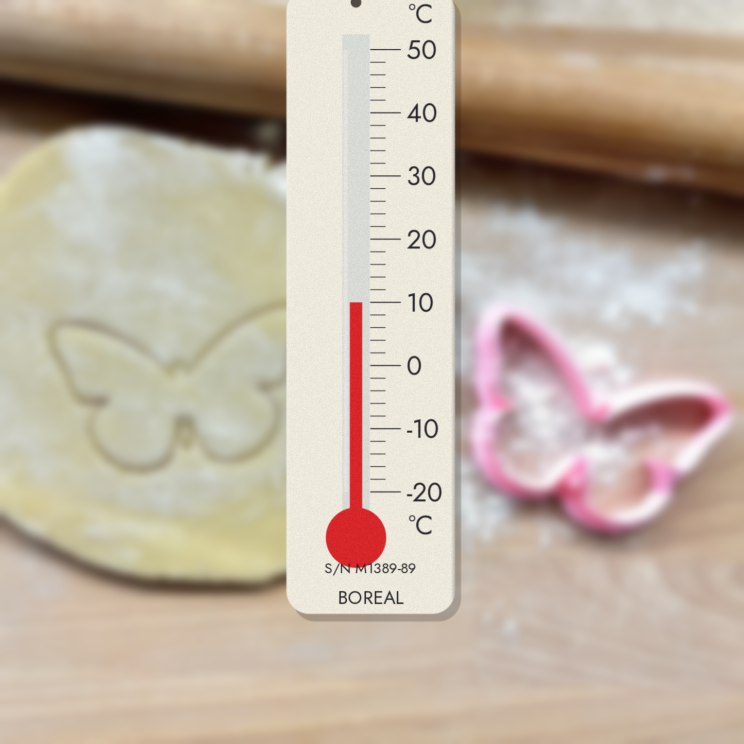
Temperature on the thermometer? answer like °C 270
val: °C 10
